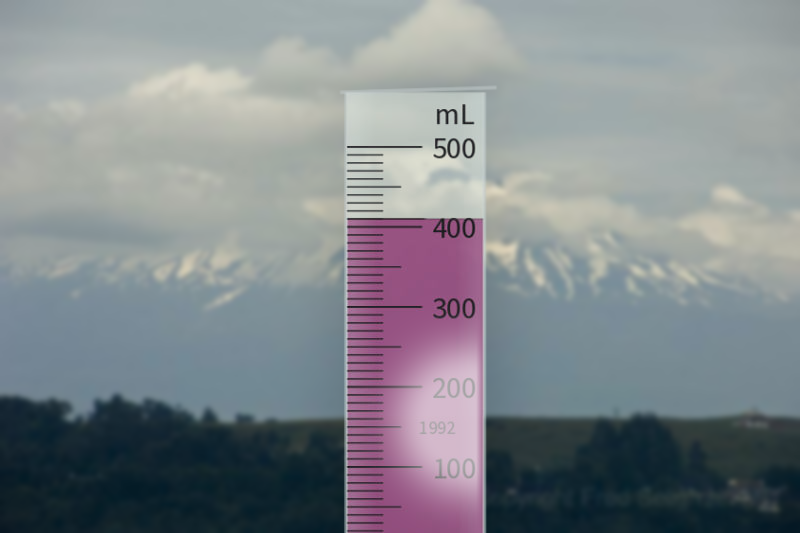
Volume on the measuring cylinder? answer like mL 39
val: mL 410
